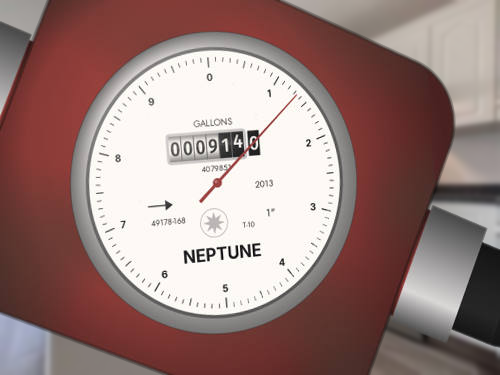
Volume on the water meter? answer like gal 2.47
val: gal 9141.3
